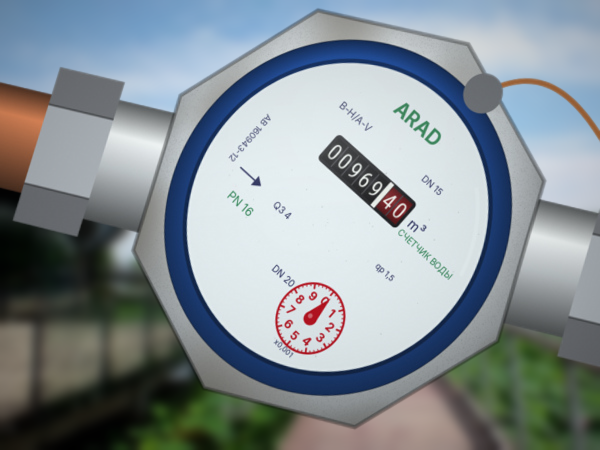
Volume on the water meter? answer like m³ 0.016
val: m³ 969.400
